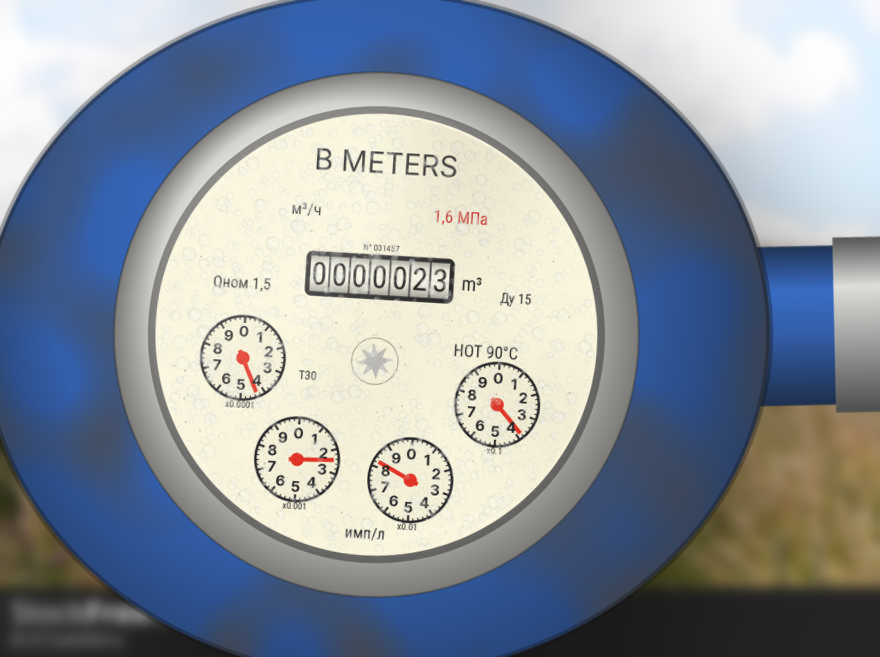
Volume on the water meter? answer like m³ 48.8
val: m³ 23.3824
